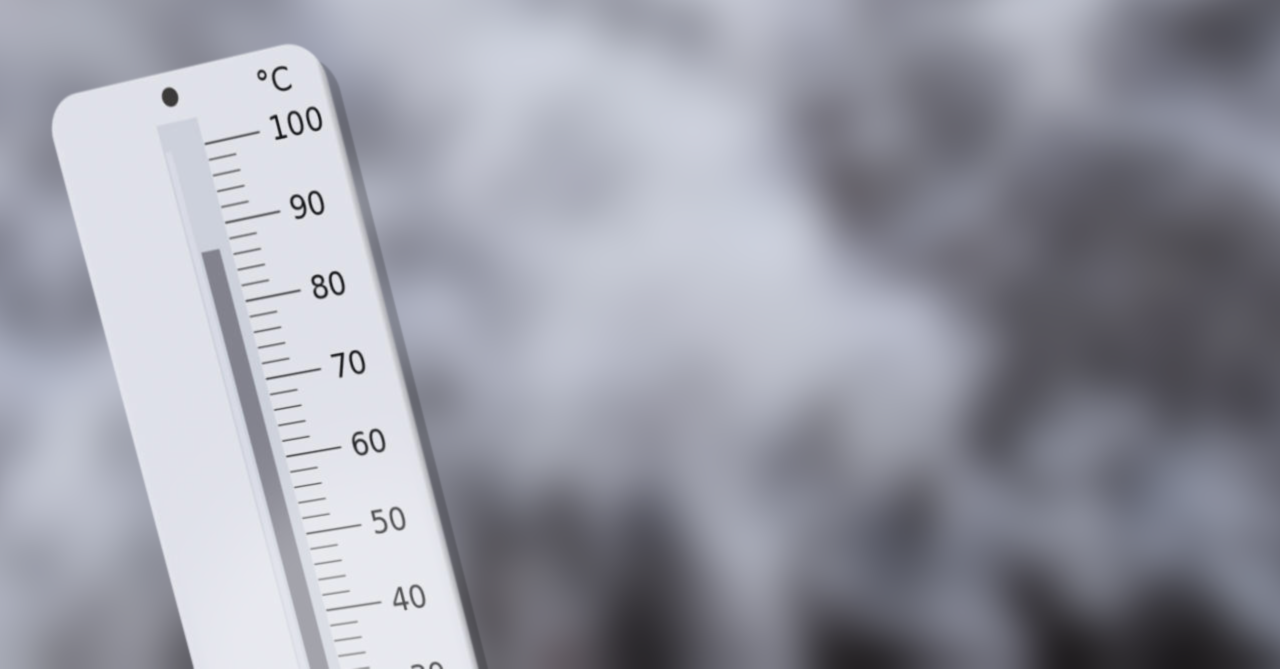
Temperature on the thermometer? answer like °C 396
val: °C 87
